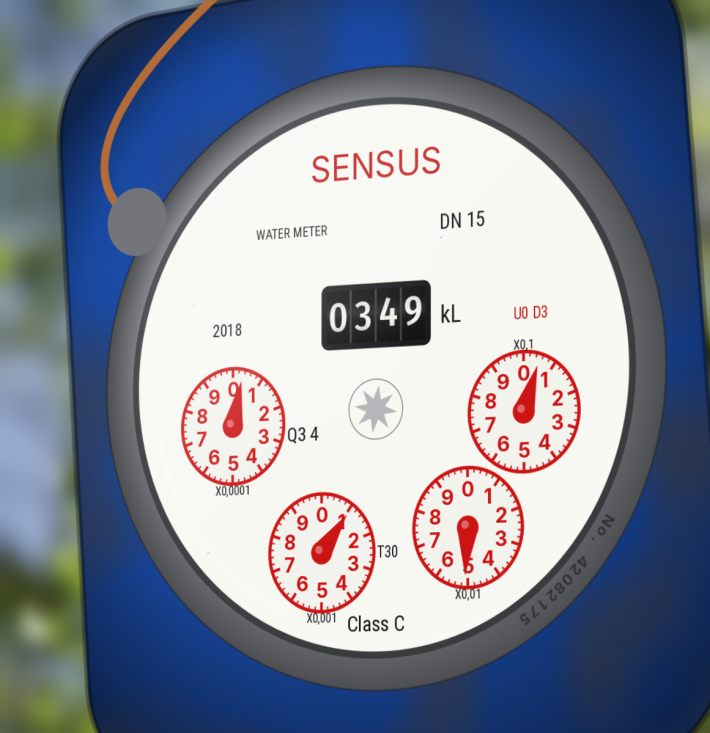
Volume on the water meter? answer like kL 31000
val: kL 349.0510
